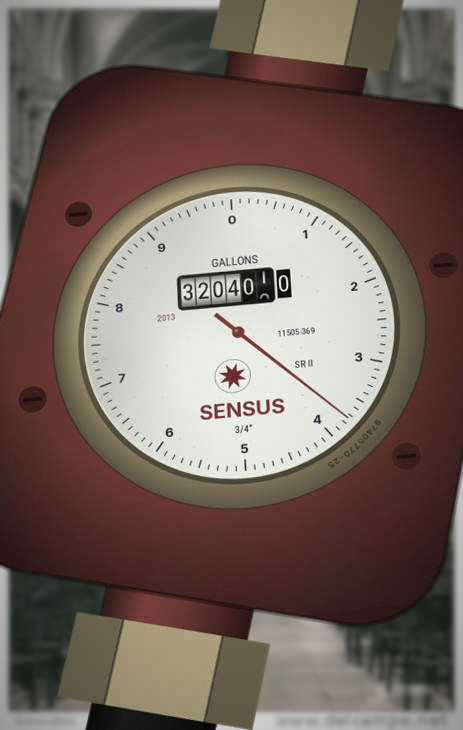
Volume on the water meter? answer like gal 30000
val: gal 3204013.7
